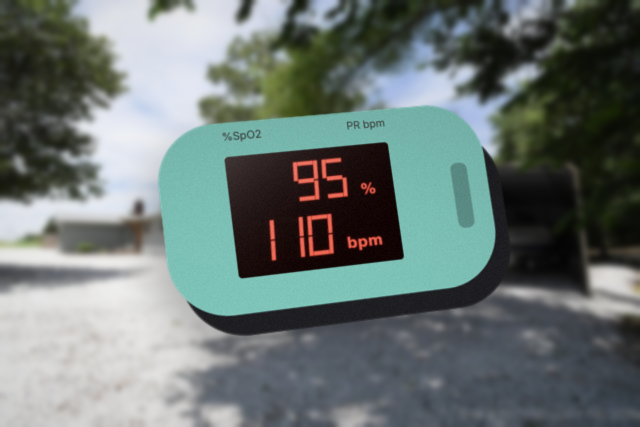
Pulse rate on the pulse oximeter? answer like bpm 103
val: bpm 110
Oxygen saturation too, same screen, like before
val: % 95
